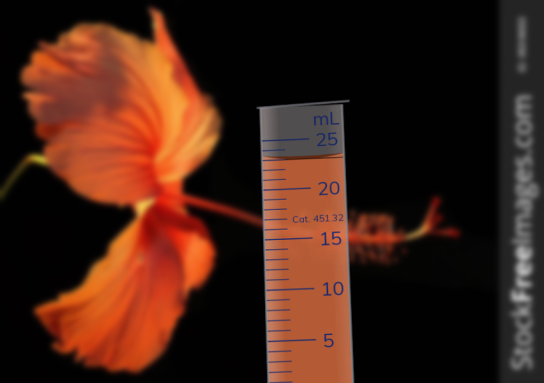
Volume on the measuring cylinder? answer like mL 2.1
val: mL 23
